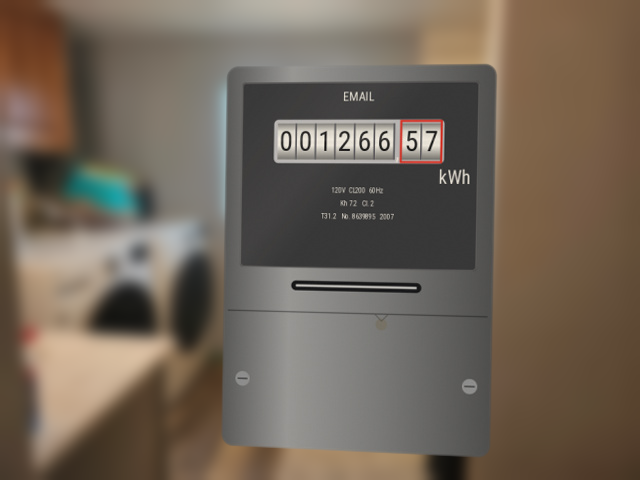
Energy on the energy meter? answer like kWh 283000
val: kWh 1266.57
